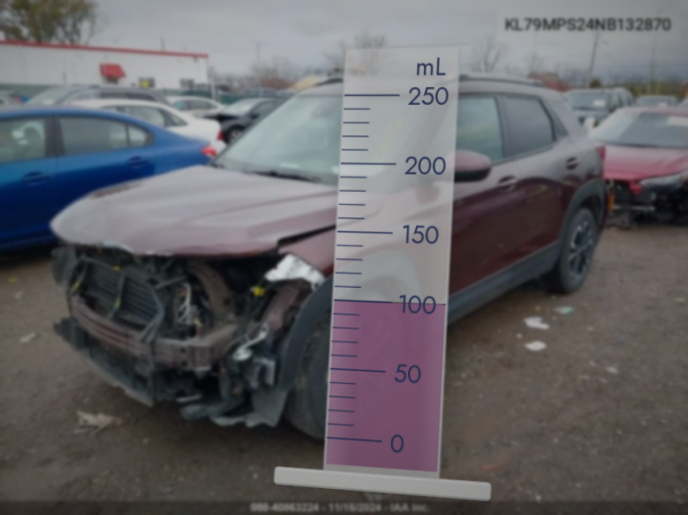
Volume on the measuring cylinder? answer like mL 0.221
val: mL 100
